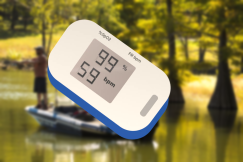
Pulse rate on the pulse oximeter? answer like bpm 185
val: bpm 59
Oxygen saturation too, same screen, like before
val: % 99
